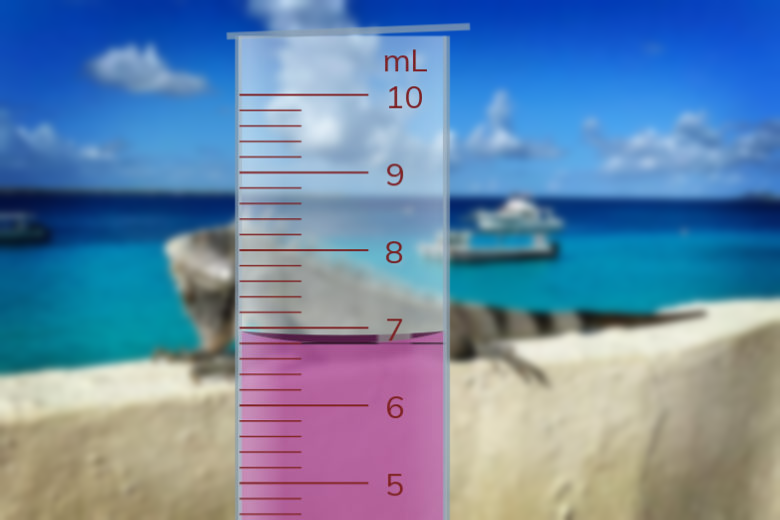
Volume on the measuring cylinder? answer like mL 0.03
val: mL 6.8
